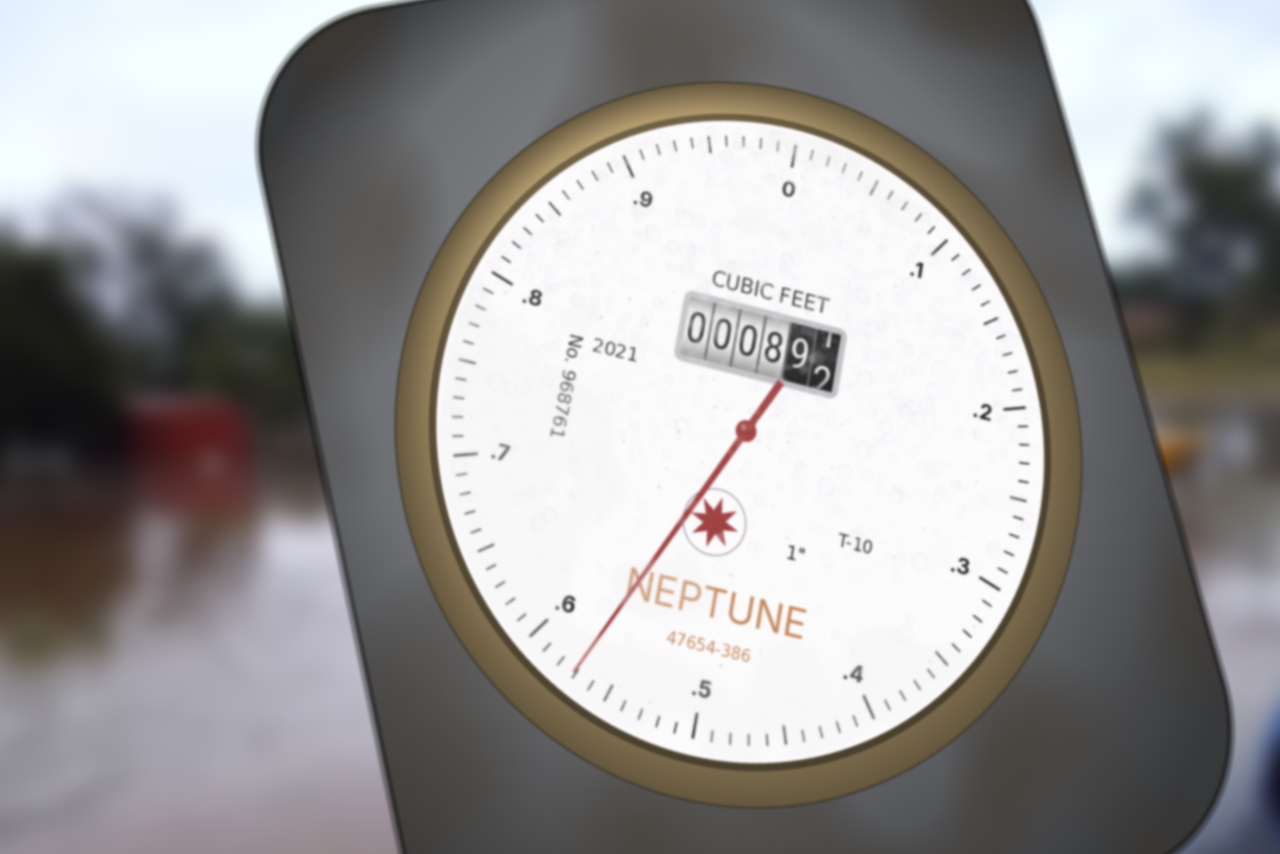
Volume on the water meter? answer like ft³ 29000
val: ft³ 891.57
